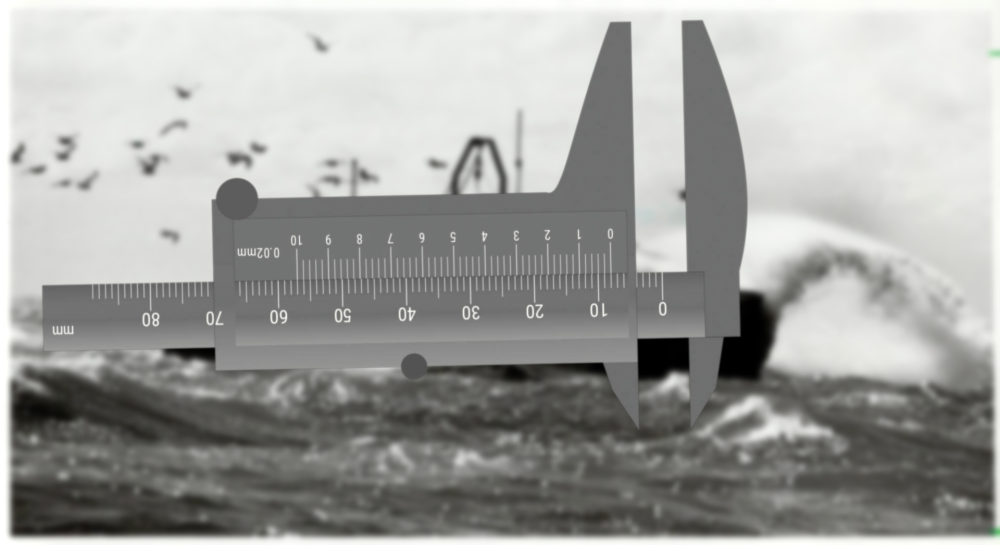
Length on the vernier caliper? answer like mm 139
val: mm 8.0
